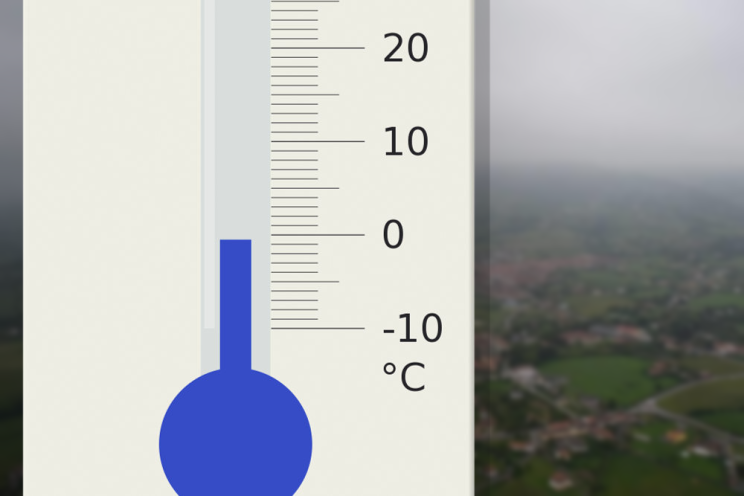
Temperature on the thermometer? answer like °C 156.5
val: °C -0.5
